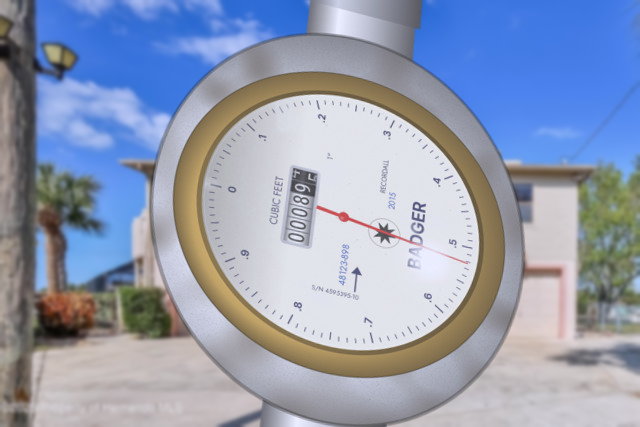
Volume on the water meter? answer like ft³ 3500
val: ft³ 894.52
